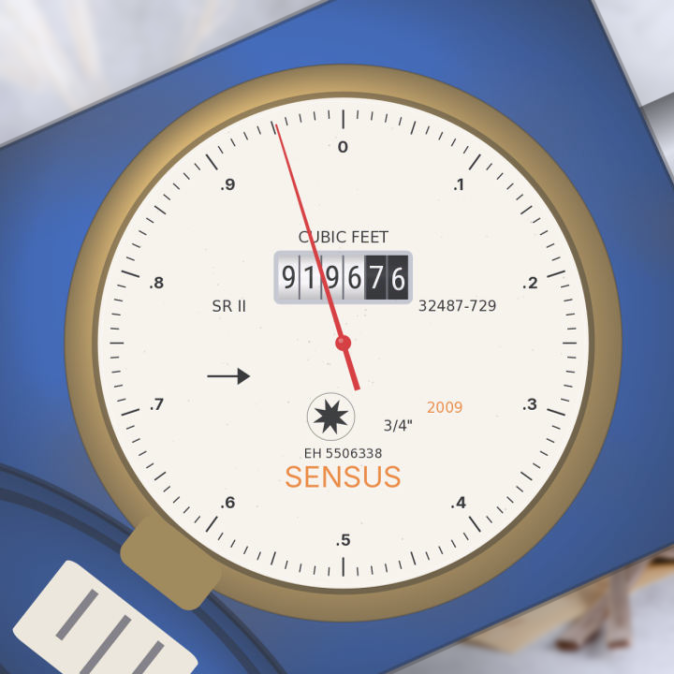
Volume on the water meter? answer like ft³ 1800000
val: ft³ 919675.95
